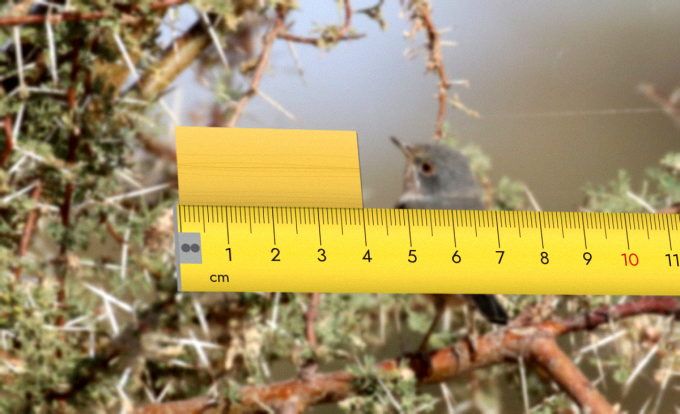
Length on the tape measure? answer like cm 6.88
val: cm 4
